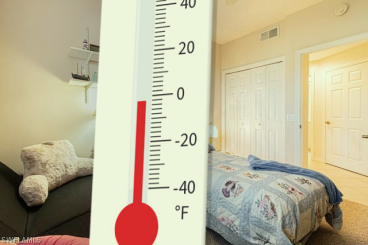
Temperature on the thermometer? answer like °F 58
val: °F -2
